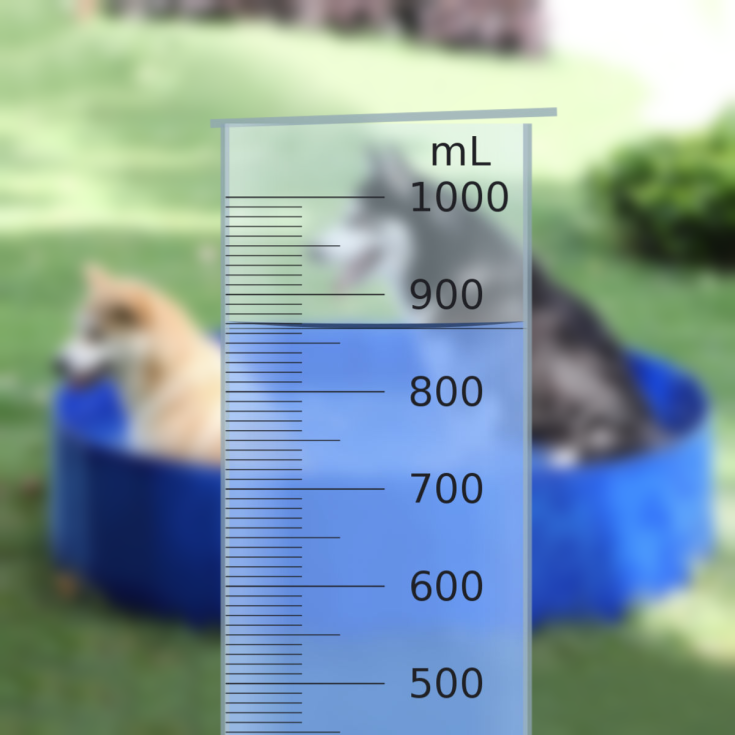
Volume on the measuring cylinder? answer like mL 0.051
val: mL 865
